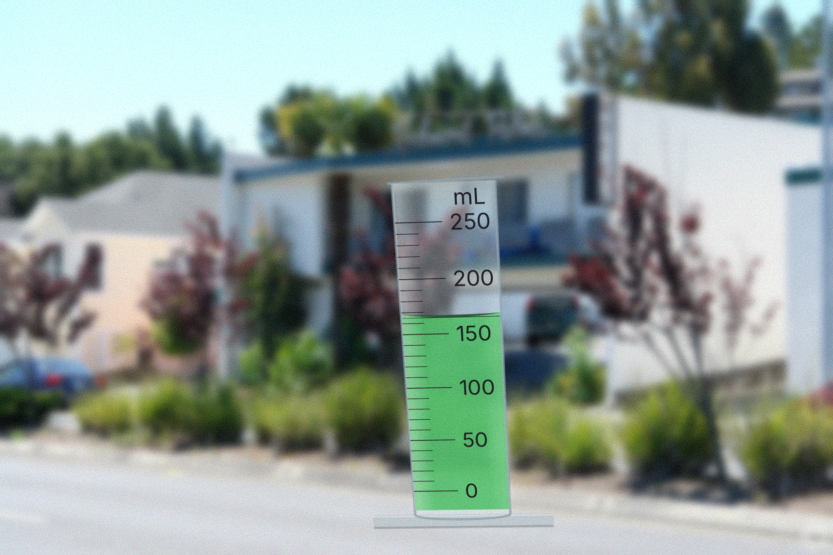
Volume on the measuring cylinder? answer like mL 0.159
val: mL 165
